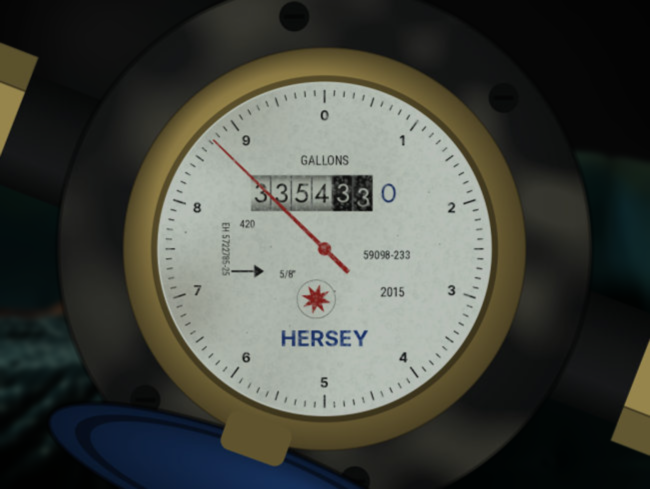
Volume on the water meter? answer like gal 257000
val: gal 3354328.7
